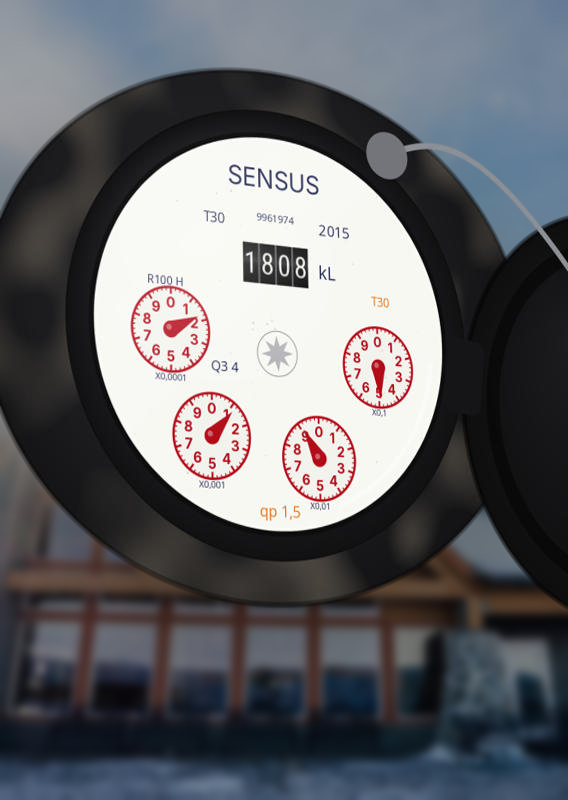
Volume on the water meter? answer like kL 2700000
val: kL 1808.4911
